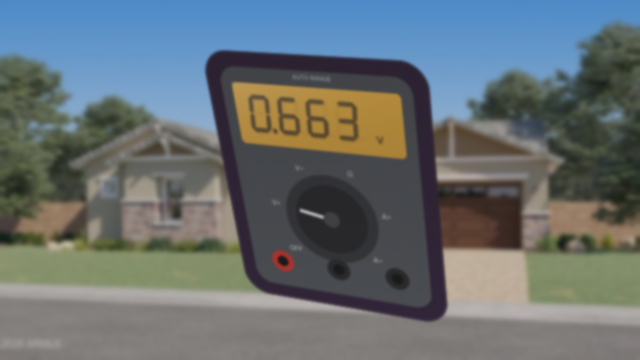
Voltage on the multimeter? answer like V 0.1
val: V 0.663
